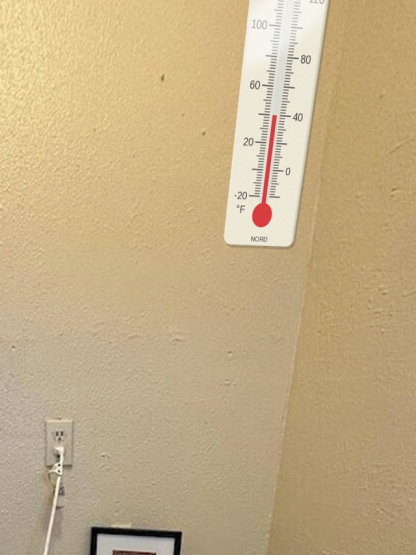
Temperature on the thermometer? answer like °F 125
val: °F 40
